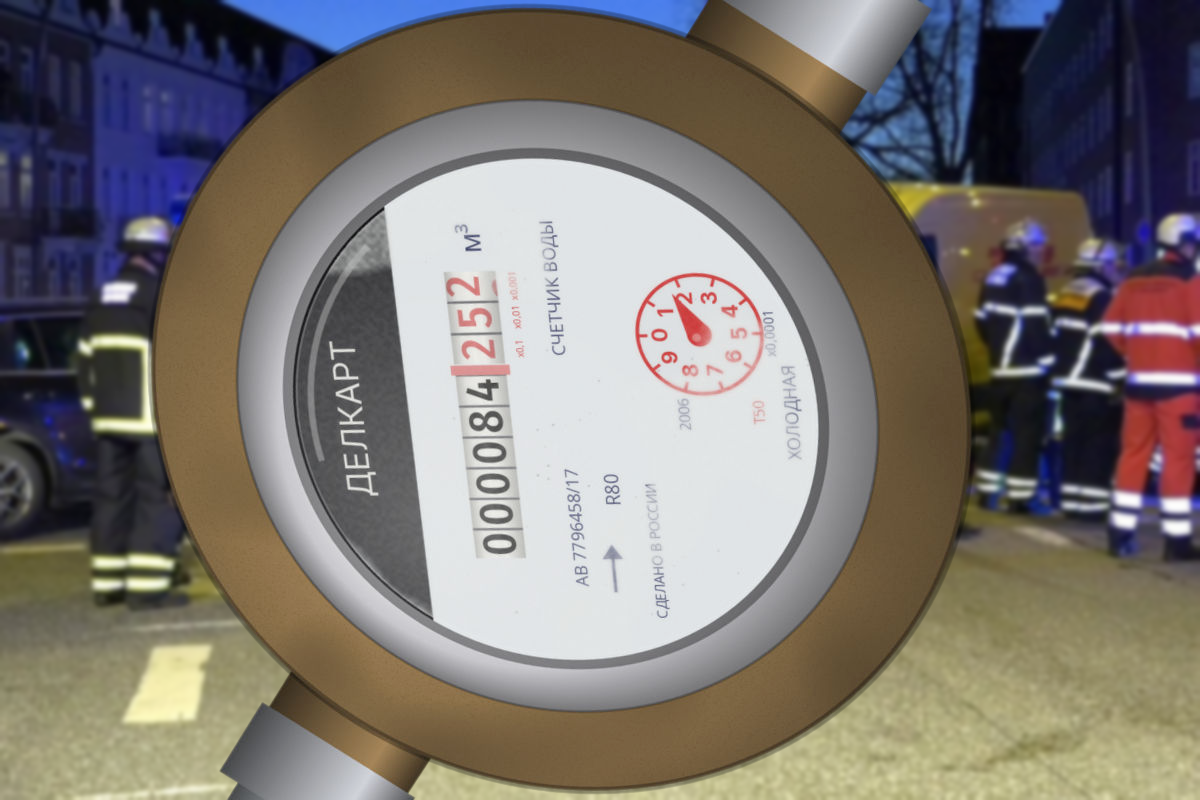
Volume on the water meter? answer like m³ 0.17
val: m³ 84.2521
